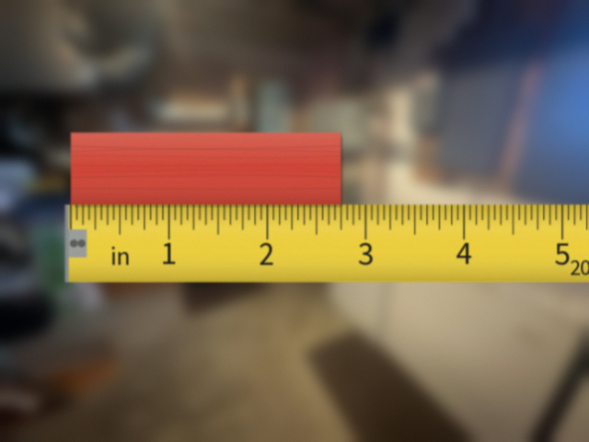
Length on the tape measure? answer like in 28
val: in 2.75
